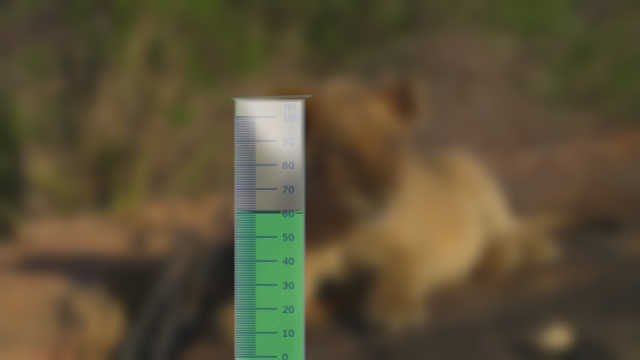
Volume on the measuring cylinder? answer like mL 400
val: mL 60
